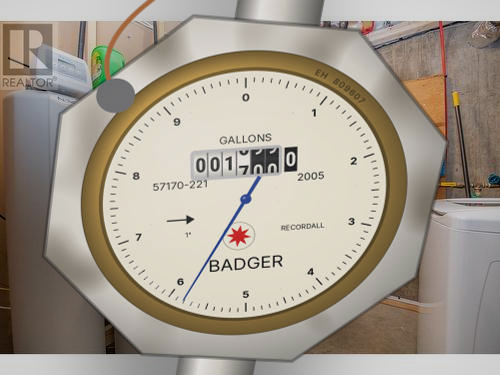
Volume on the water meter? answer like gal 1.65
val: gal 16995.8
